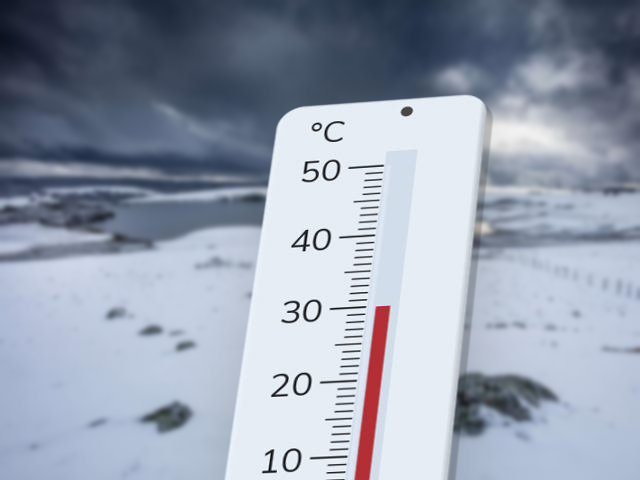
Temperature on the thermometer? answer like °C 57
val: °C 30
